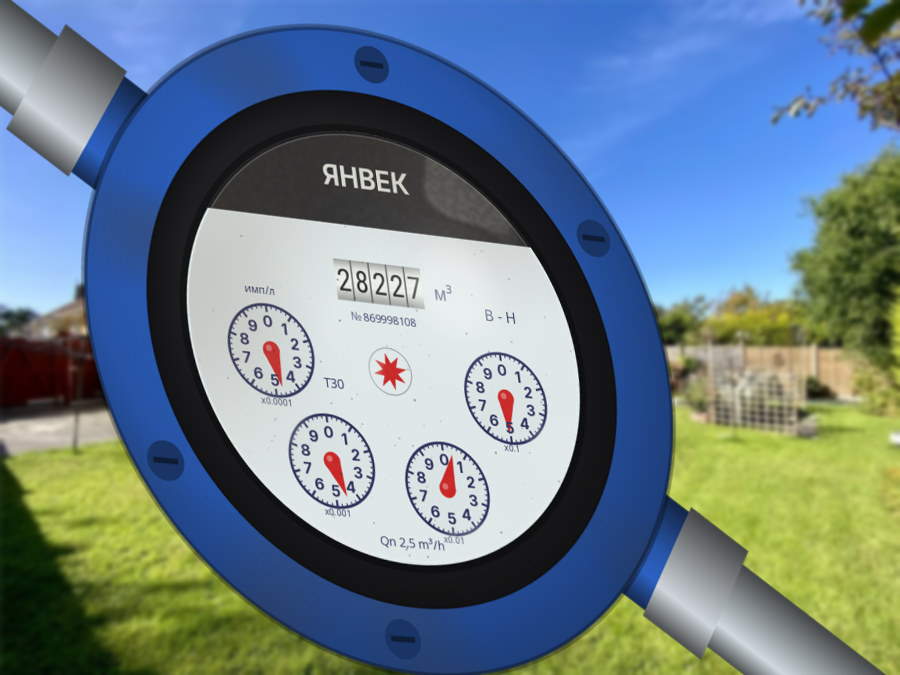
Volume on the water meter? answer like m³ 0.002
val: m³ 28227.5044
